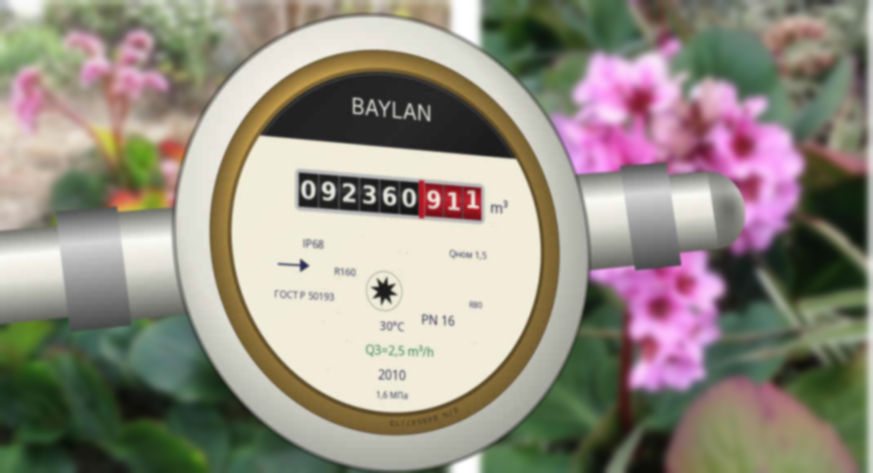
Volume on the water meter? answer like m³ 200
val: m³ 92360.911
